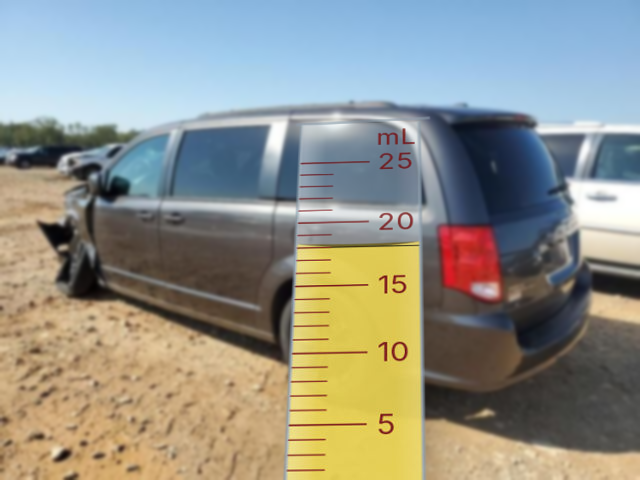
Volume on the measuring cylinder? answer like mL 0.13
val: mL 18
